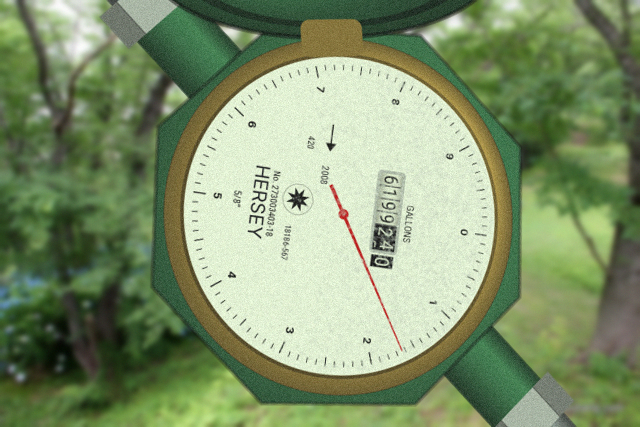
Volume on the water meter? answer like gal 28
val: gal 6199241.6
